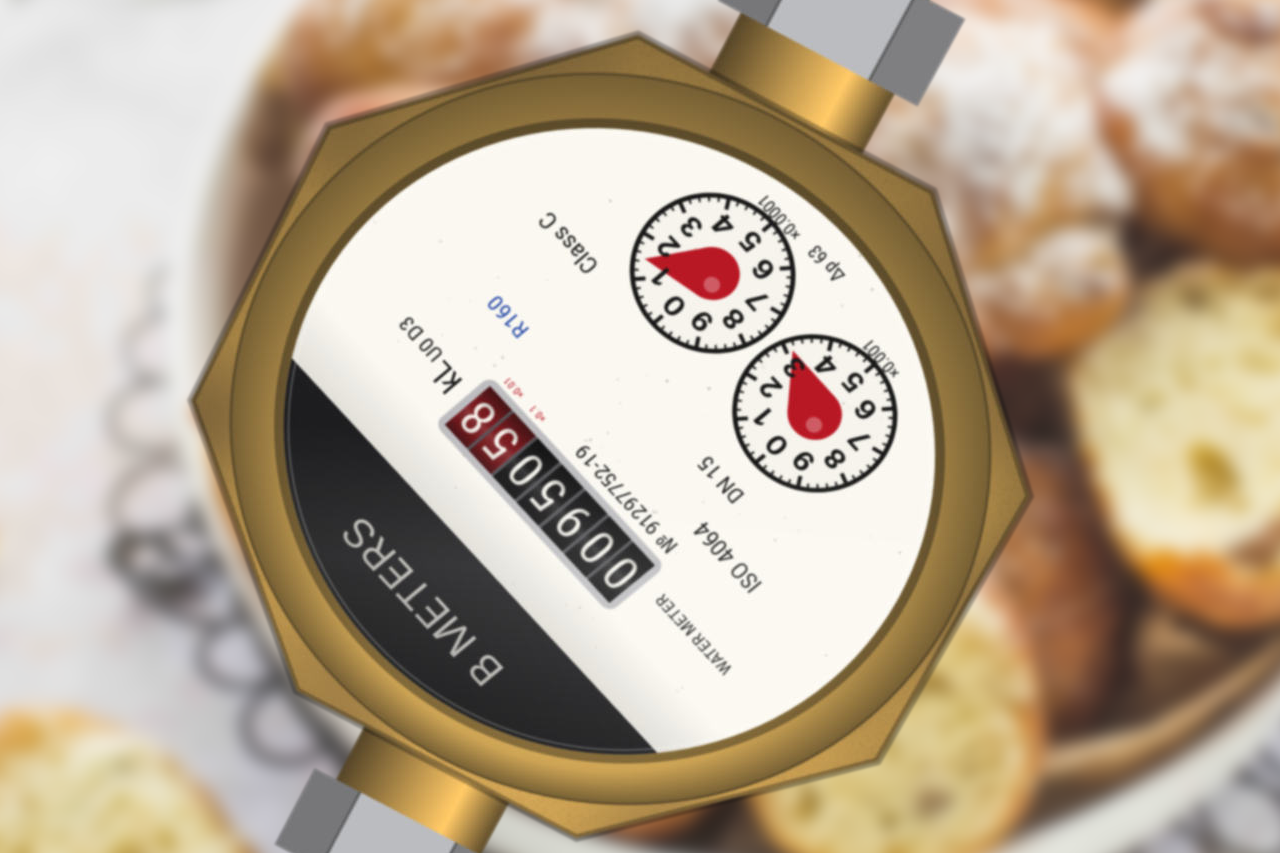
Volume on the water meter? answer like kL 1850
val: kL 950.5831
